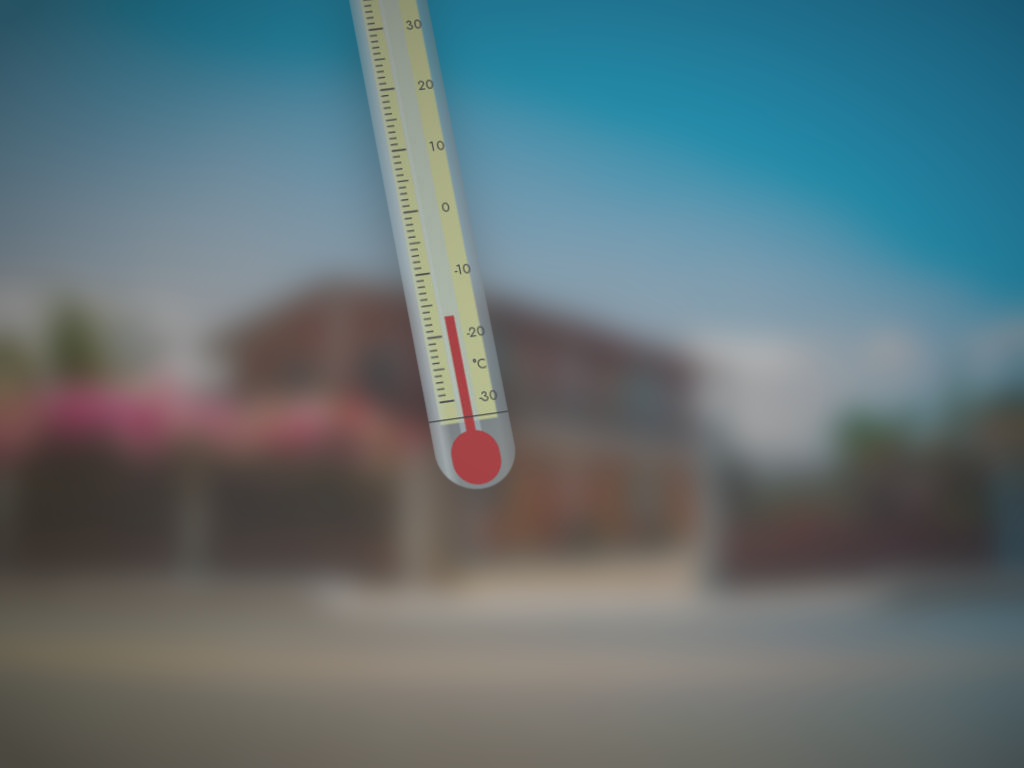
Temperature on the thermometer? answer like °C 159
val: °C -17
